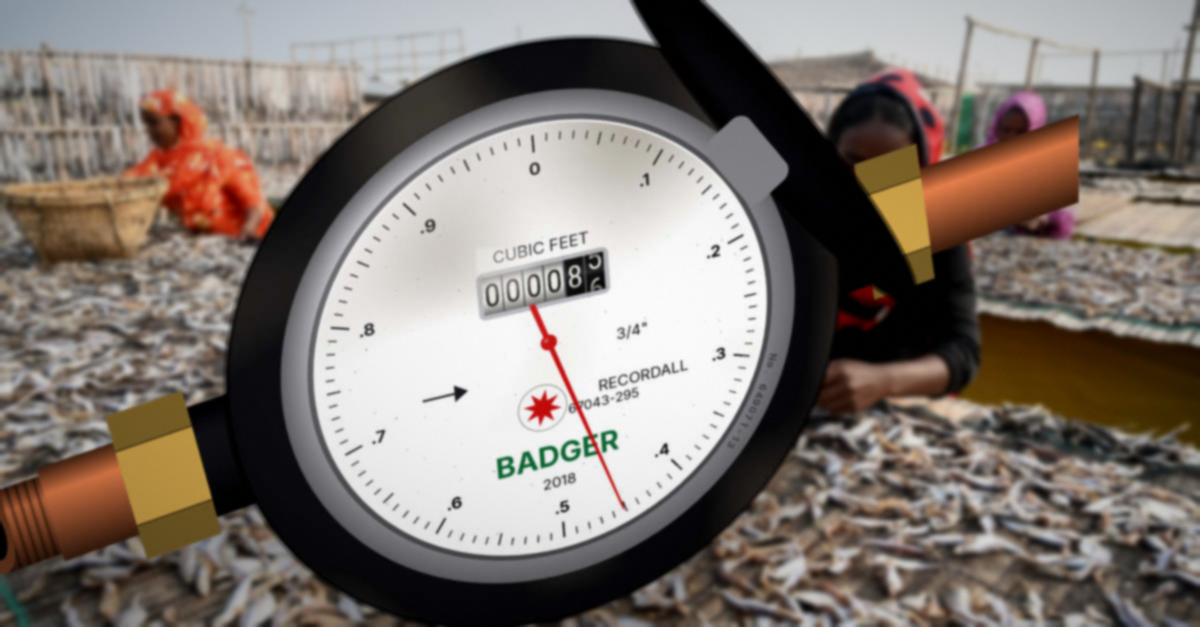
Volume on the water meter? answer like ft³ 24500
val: ft³ 85.45
